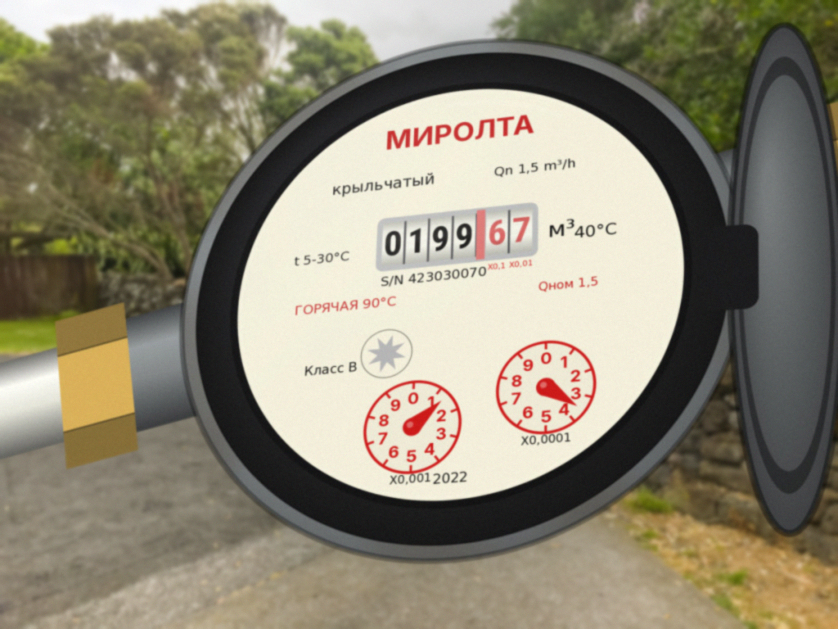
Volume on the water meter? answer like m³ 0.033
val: m³ 199.6713
